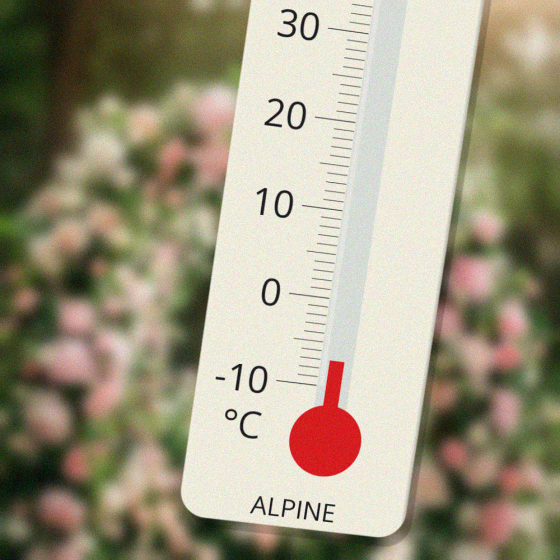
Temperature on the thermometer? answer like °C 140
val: °C -7
